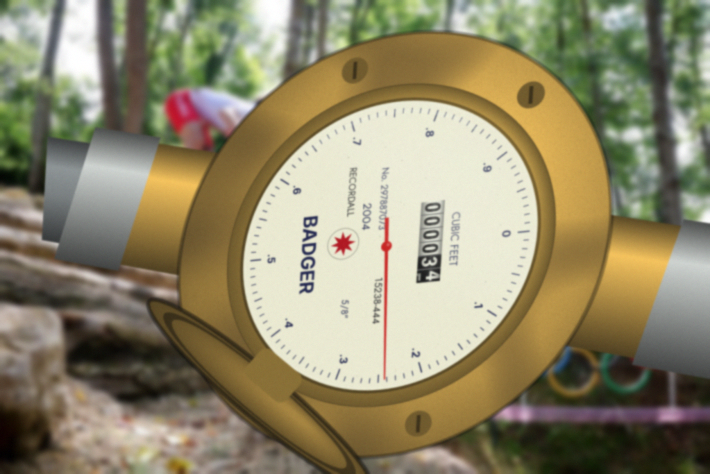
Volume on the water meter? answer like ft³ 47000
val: ft³ 34.24
